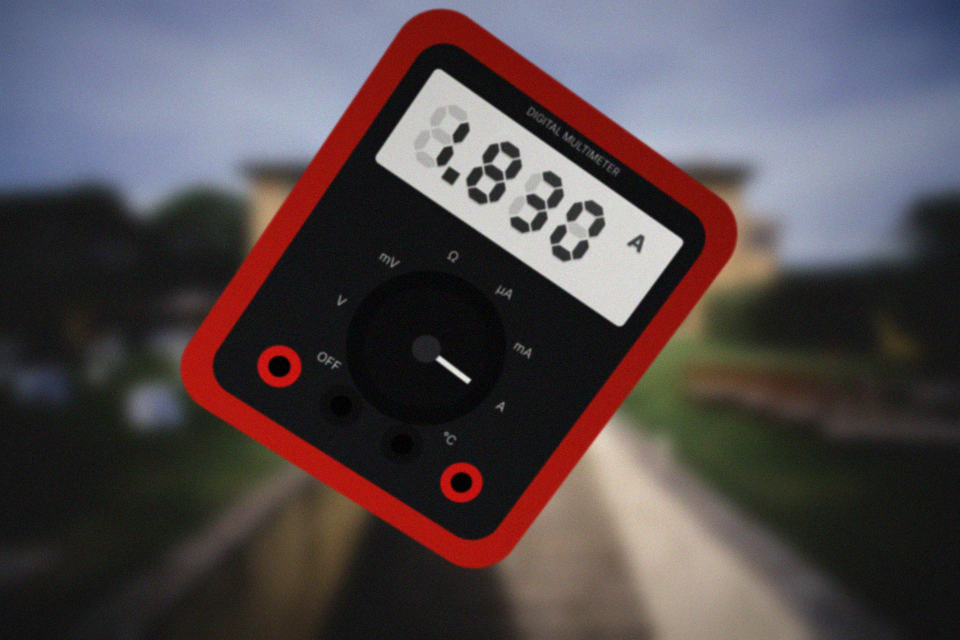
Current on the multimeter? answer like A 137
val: A 1.830
